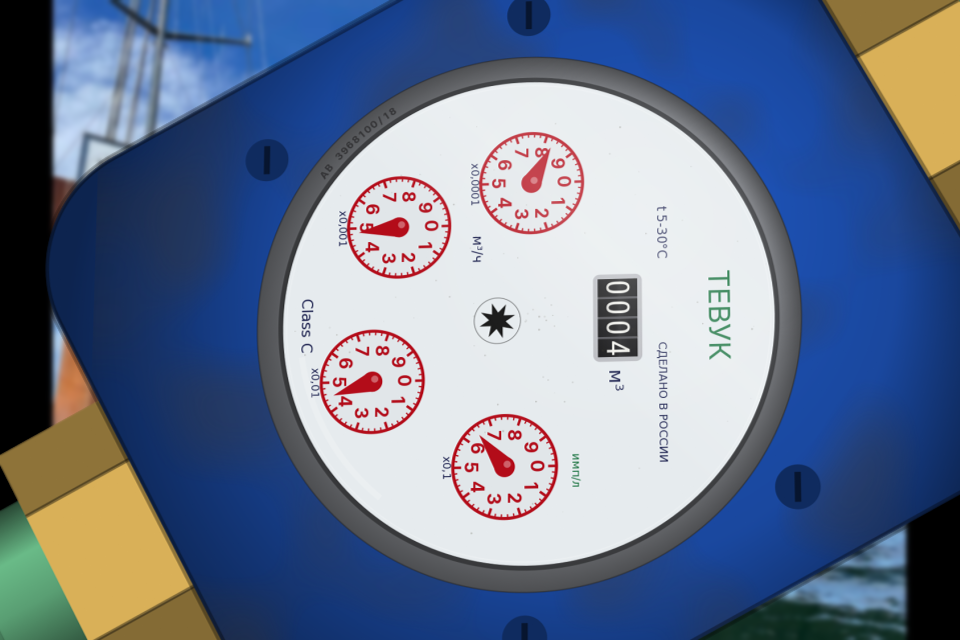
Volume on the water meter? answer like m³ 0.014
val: m³ 4.6448
